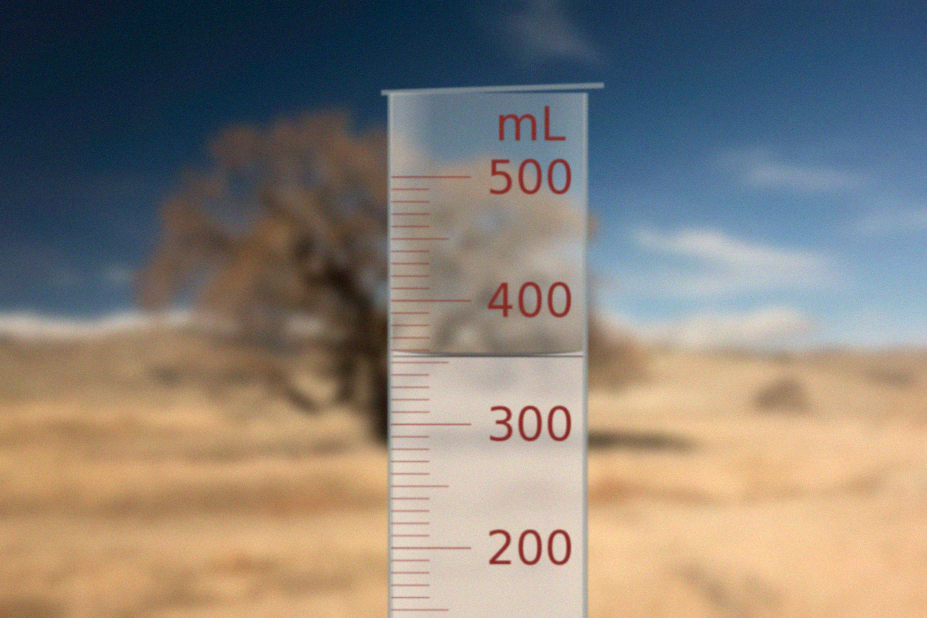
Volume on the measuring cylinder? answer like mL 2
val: mL 355
